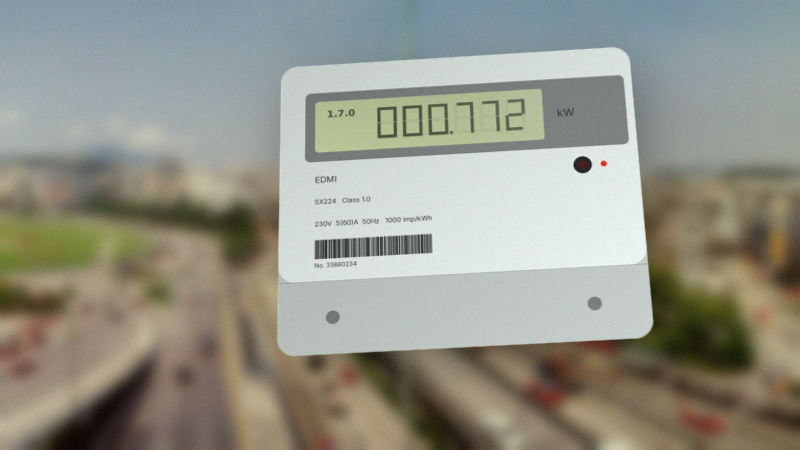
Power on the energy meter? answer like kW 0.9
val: kW 0.772
